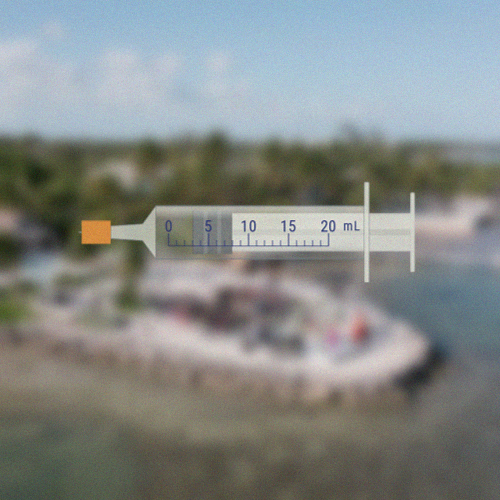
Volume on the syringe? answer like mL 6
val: mL 3
